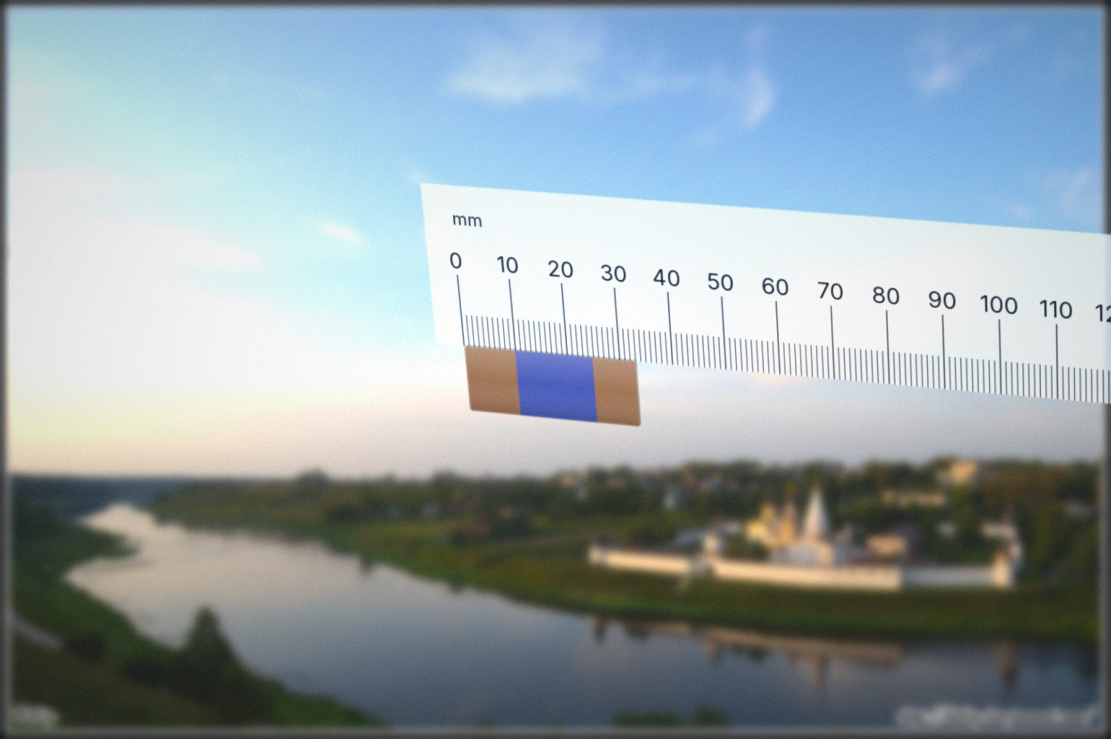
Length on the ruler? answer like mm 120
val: mm 33
